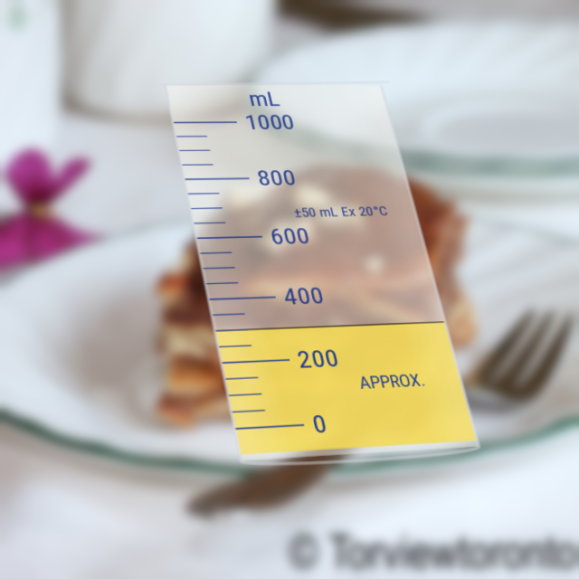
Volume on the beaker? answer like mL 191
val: mL 300
